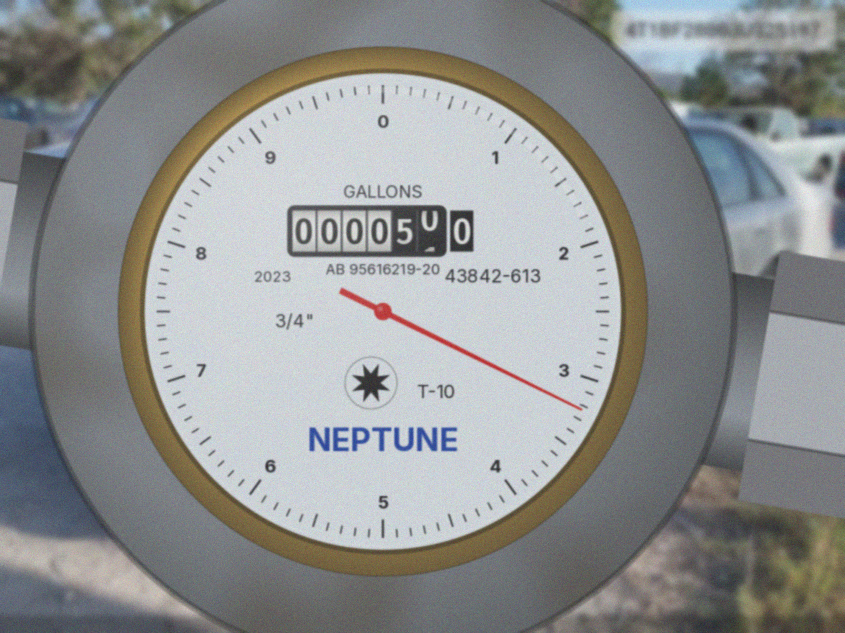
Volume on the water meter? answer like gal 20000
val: gal 503.2
